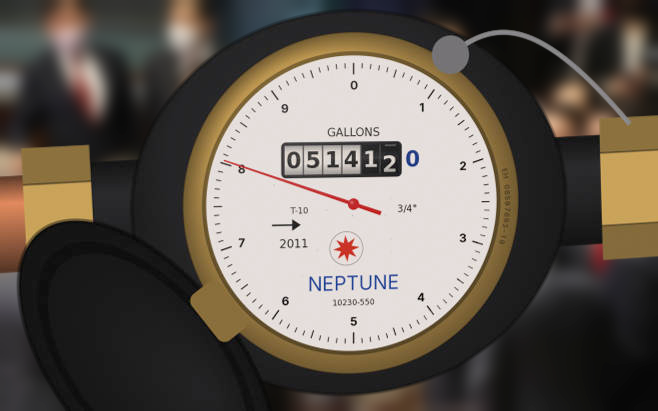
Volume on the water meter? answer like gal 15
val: gal 514118.0
